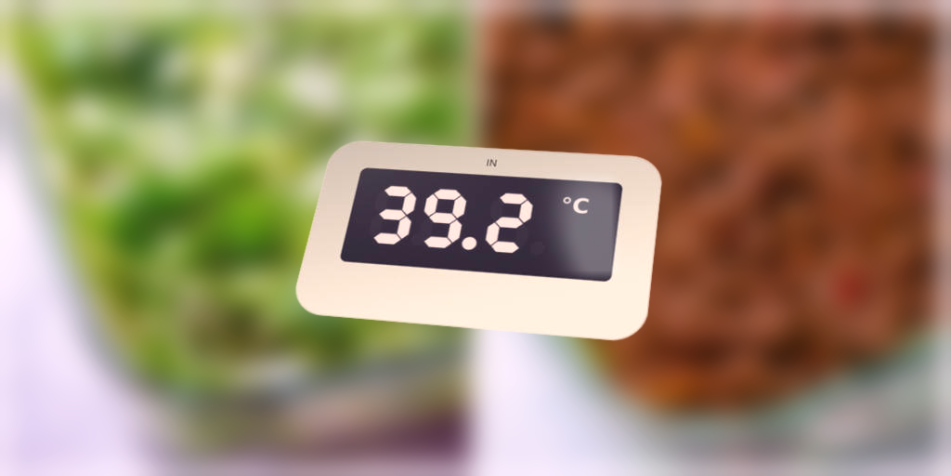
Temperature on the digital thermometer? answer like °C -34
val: °C 39.2
